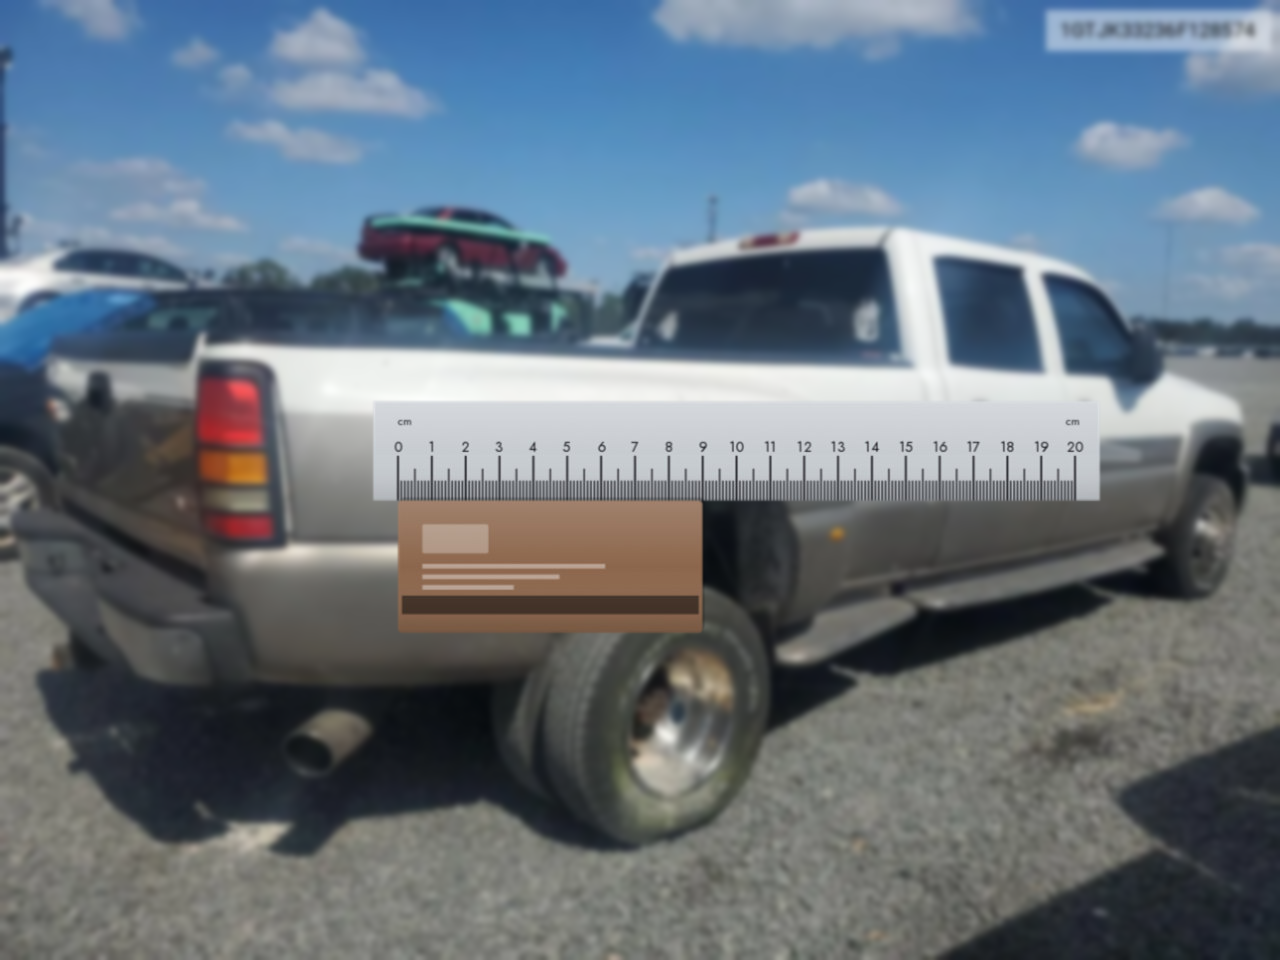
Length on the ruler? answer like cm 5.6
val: cm 9
